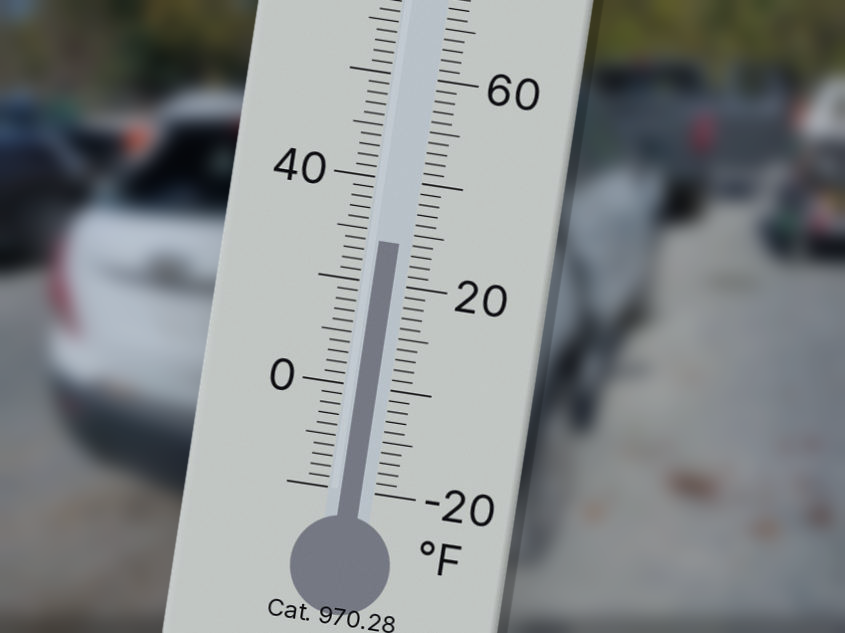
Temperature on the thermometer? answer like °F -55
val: °F 28
